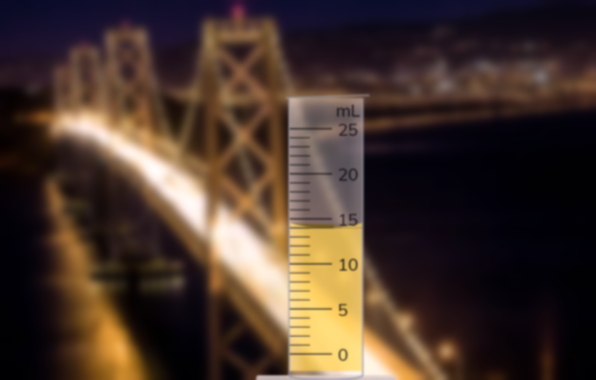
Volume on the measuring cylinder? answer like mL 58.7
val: mL 14
